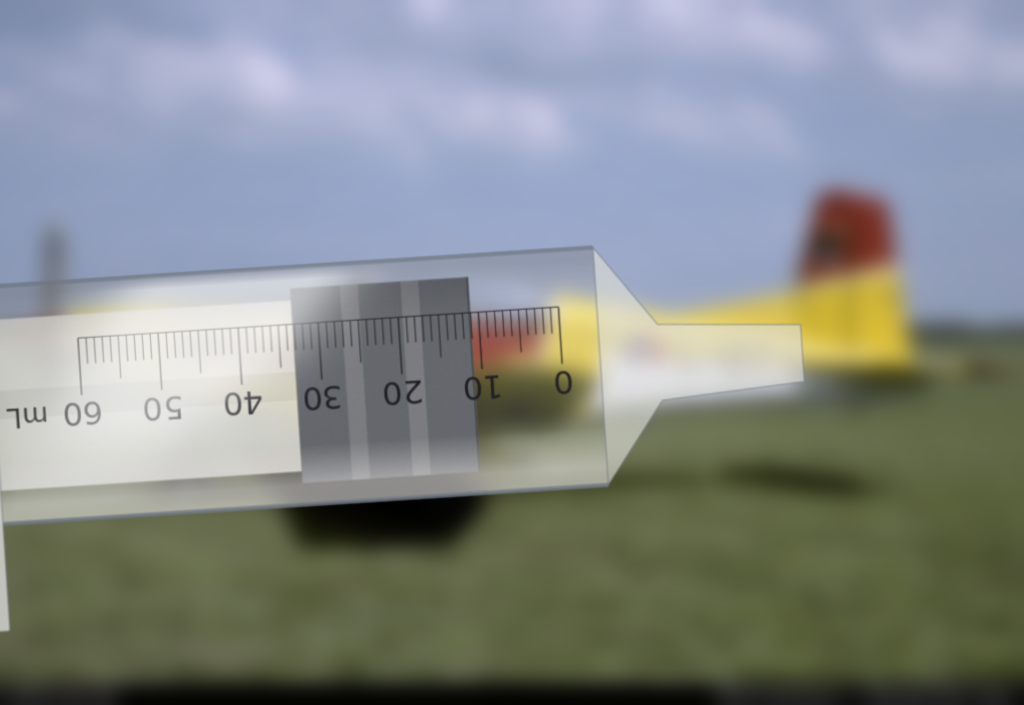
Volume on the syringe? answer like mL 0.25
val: mL 11
